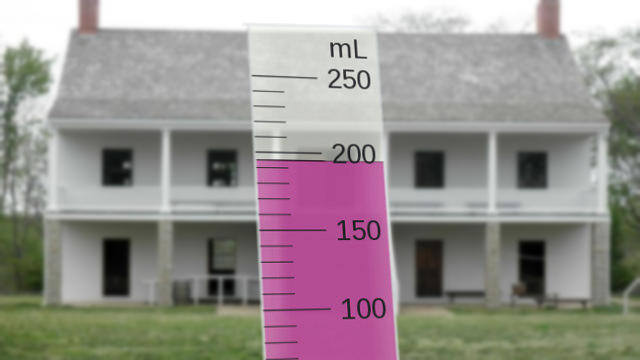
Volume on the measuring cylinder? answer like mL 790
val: mL 195
